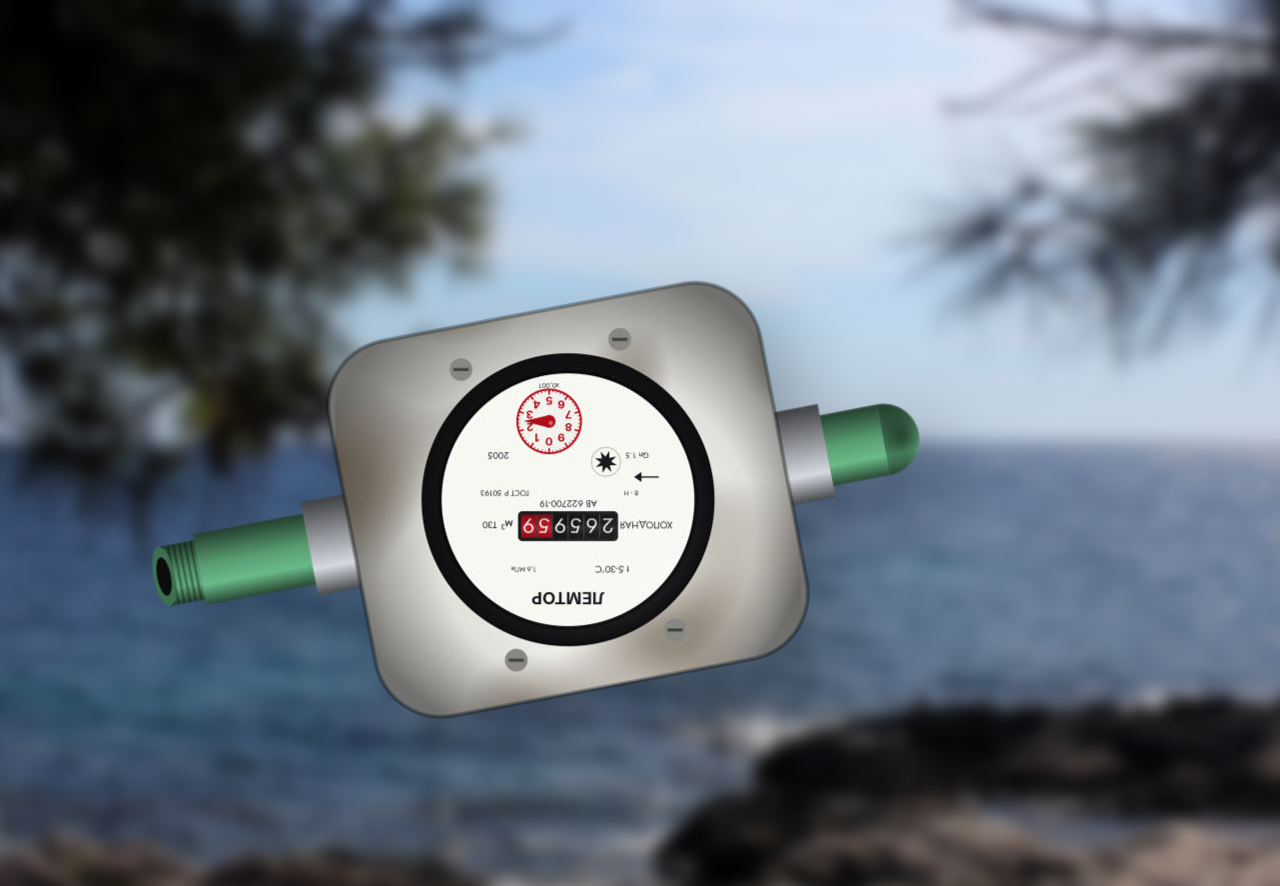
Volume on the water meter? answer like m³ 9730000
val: m³ 2659.592
